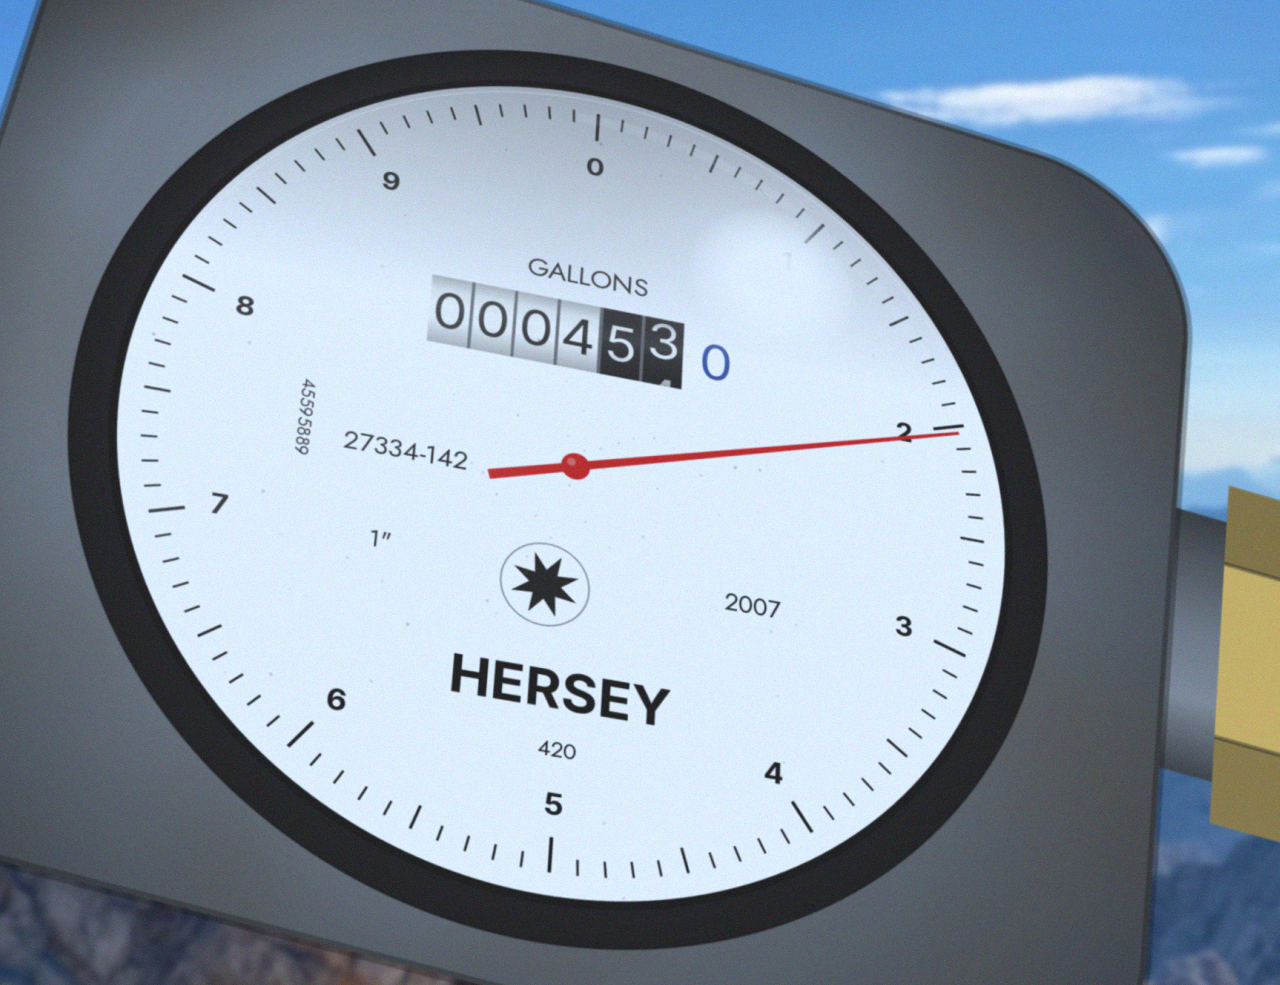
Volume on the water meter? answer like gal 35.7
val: gal 4532.0
